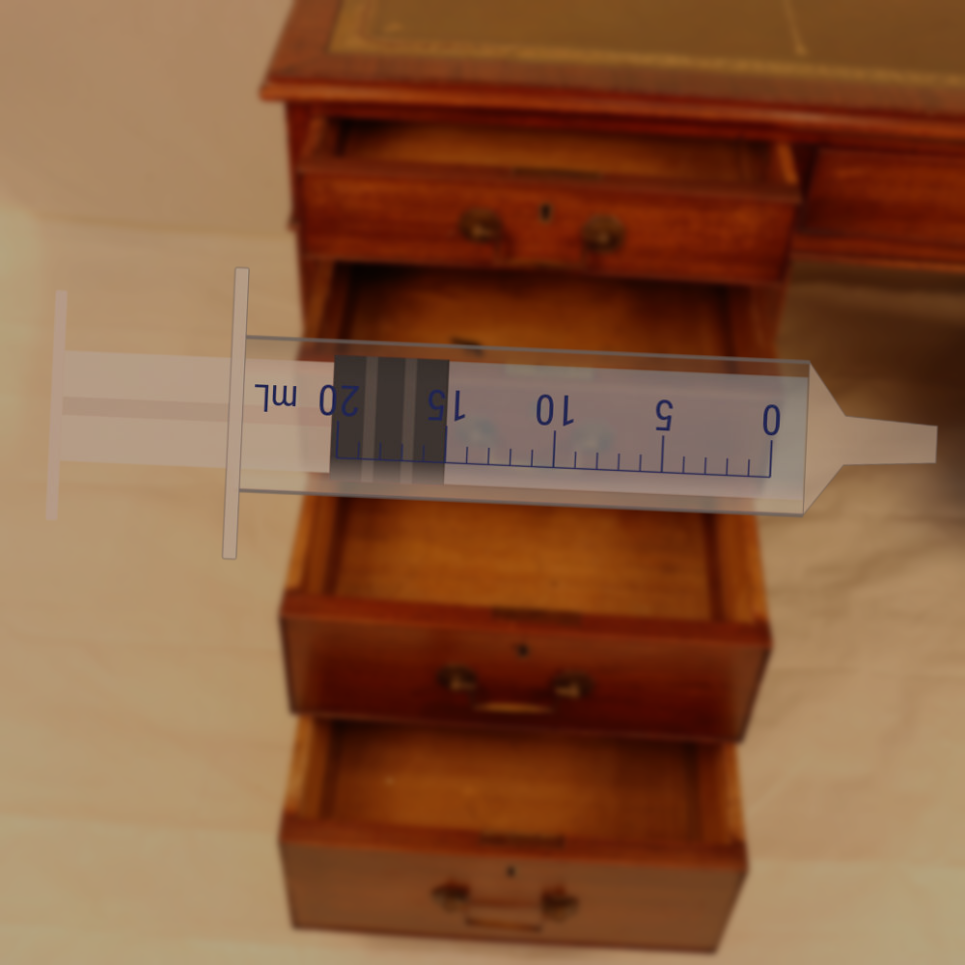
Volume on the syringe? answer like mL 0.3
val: mL 15
